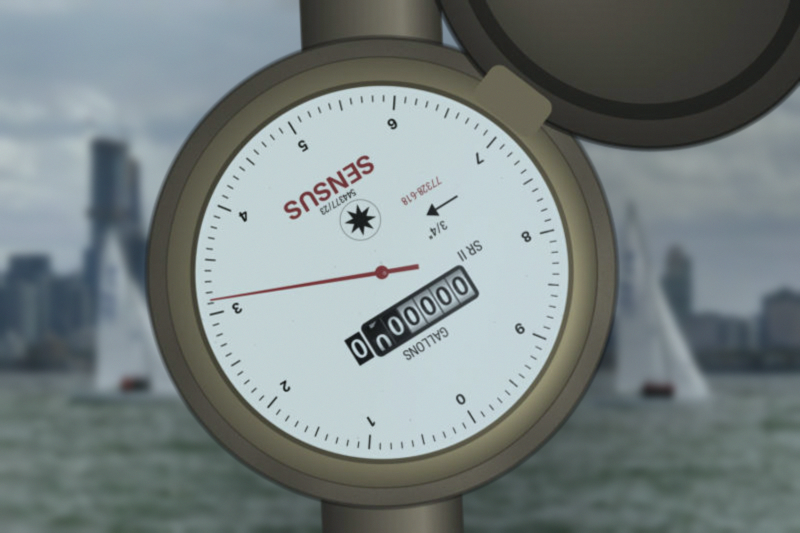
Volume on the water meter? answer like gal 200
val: gal 3.1
